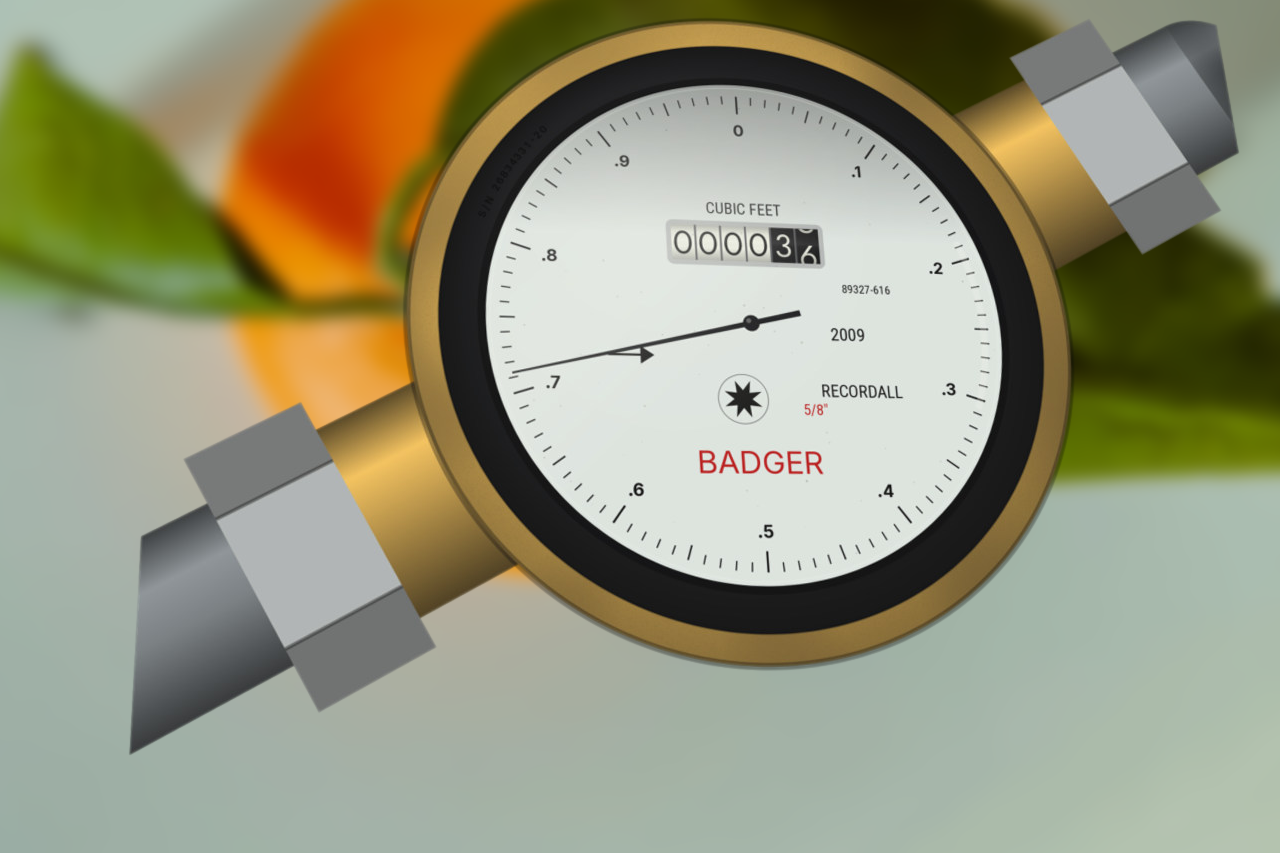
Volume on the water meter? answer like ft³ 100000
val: ft³ 35.71
